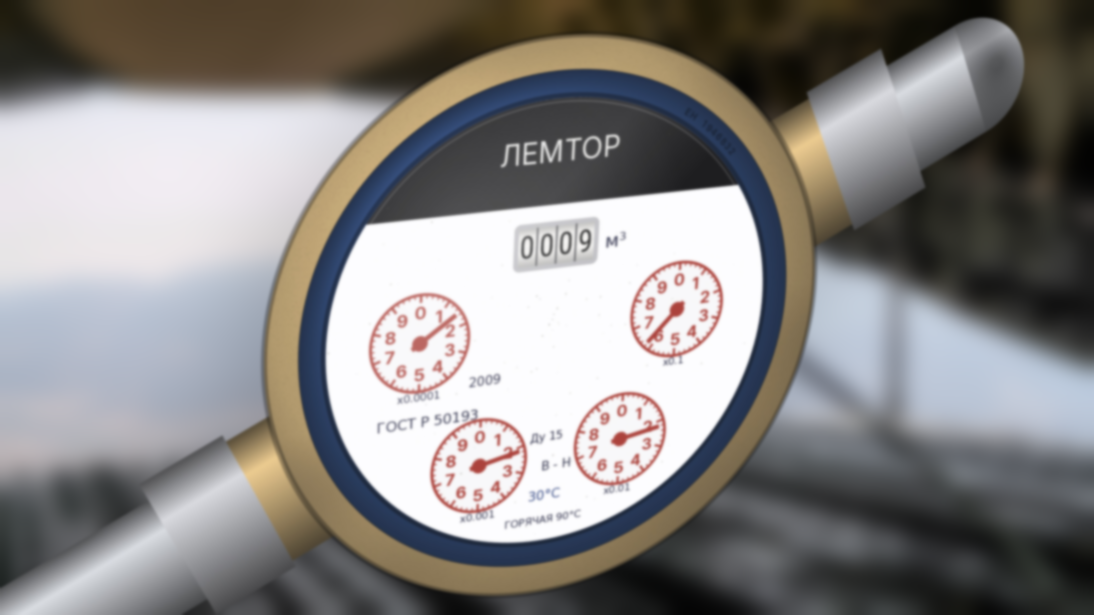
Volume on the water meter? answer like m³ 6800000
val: m³ 9.6221
